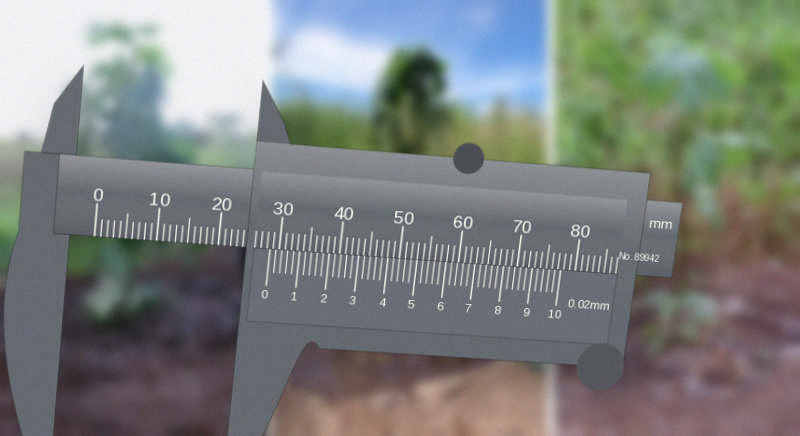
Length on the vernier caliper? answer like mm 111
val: mm 28.5
